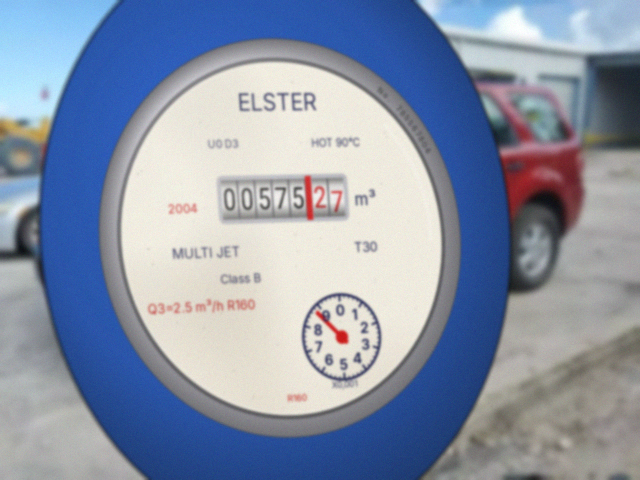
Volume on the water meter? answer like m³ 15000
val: m³ 575.268
